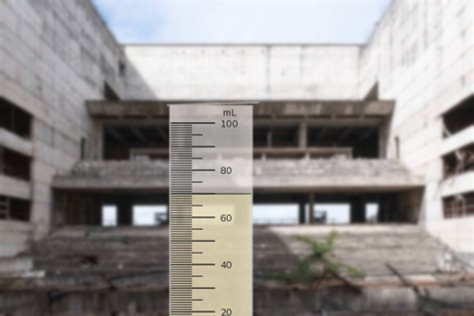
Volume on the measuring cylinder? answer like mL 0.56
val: mL 70
